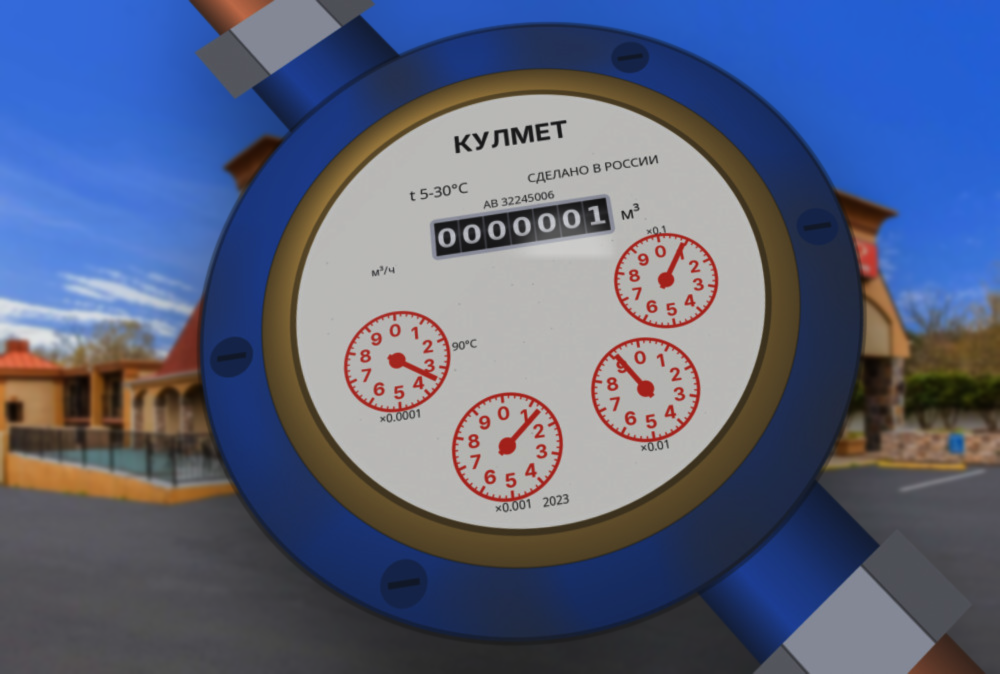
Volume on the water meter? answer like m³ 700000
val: m³ 1.0913
